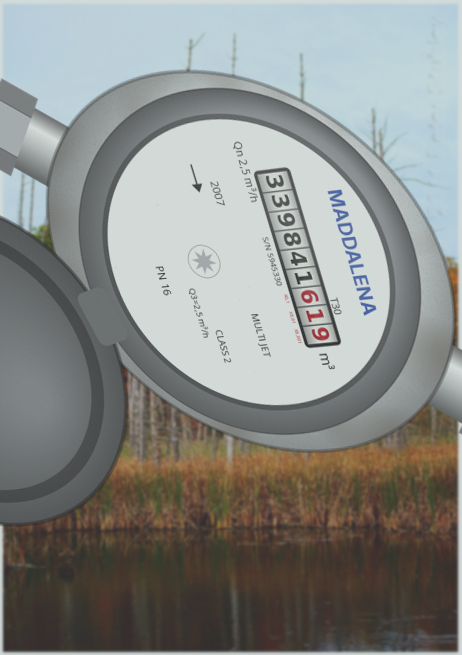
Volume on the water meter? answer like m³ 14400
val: m³ 339841.619
